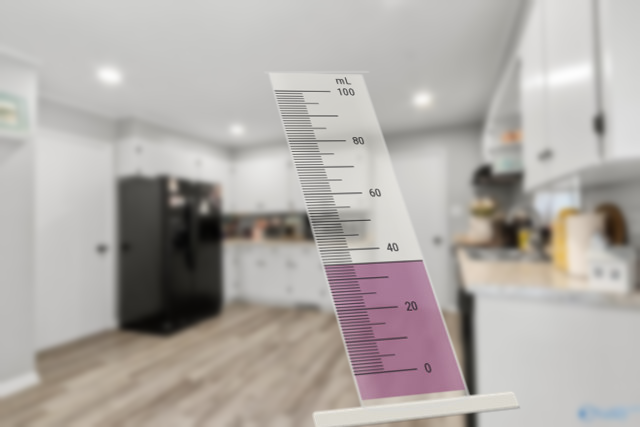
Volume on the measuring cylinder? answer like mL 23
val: mL 35
